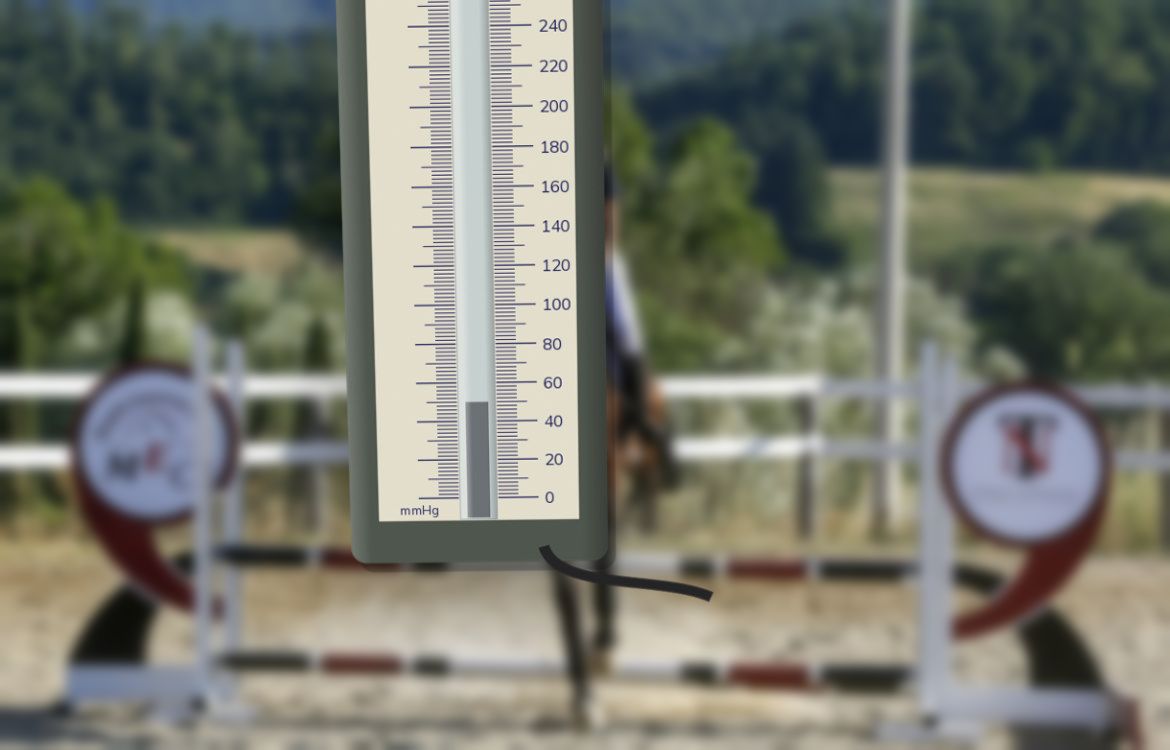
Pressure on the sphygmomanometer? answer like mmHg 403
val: mmHg 50
